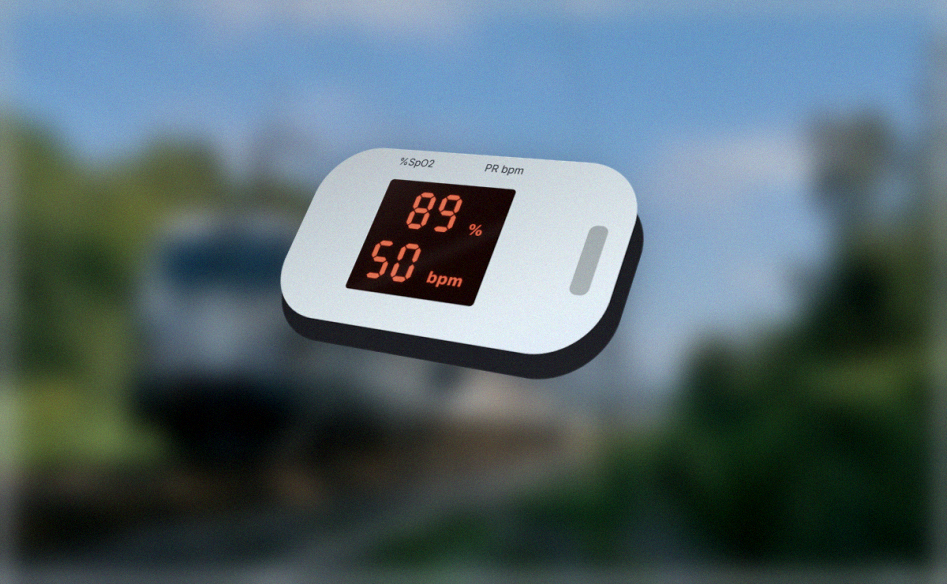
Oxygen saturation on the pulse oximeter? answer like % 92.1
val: % 89
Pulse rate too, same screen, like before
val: bpm 50
